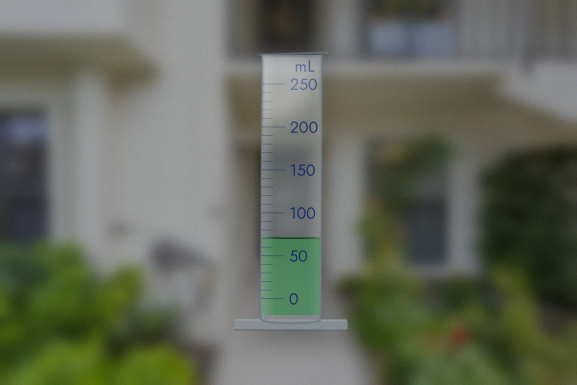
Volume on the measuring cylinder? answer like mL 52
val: mL 70
